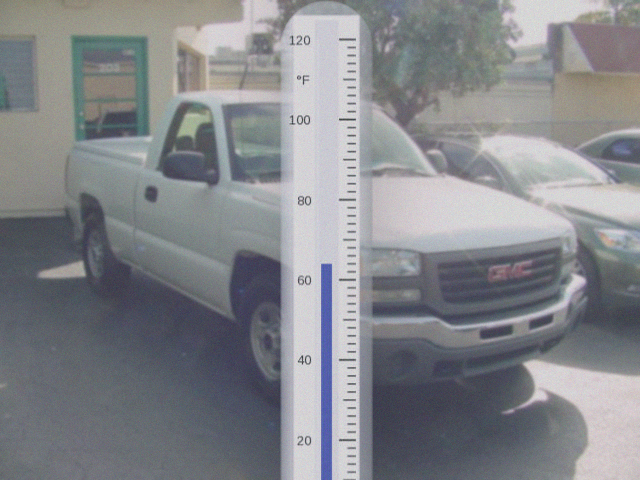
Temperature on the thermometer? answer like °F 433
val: °F 64
